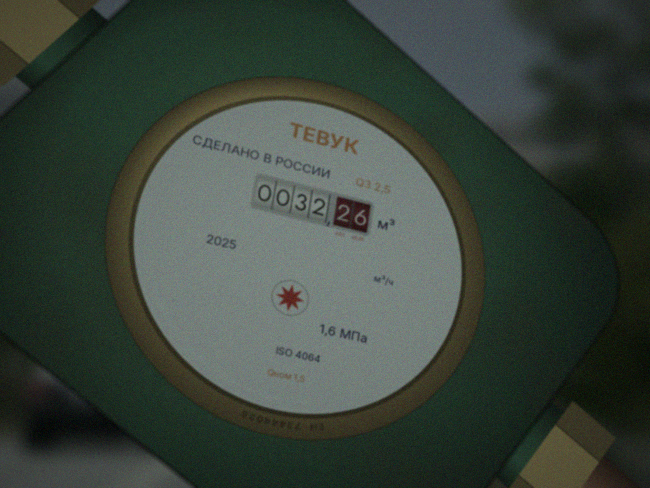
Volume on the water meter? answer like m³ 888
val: m³ 32.26
